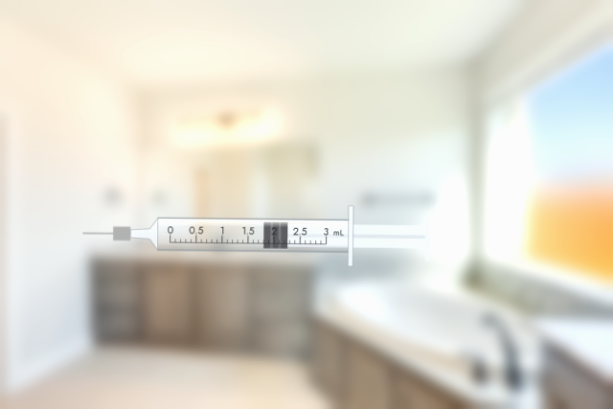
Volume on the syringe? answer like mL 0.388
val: mL 1.8
